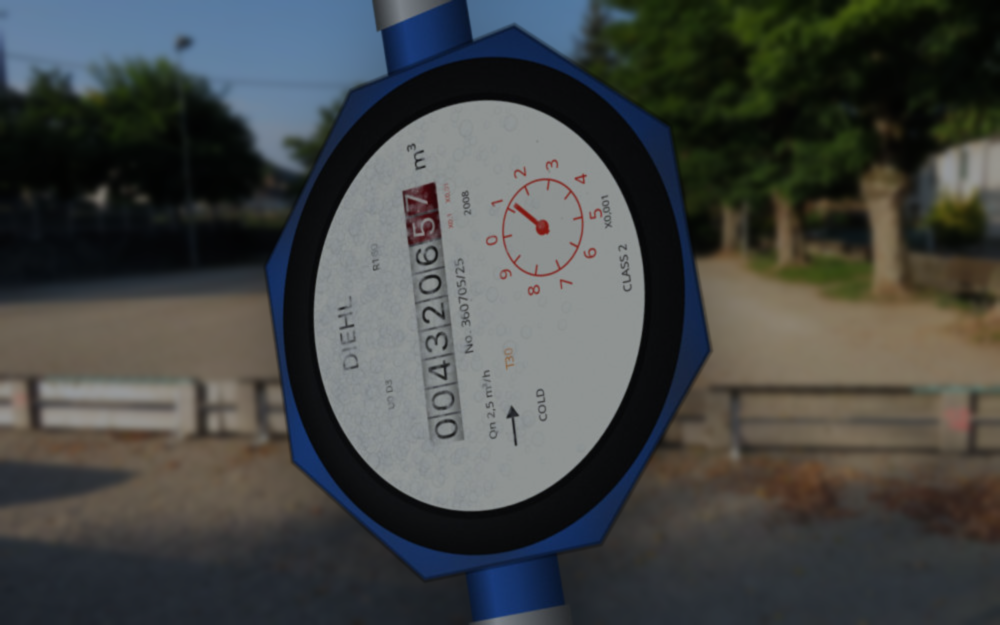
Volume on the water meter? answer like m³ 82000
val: m³ 43206.571
